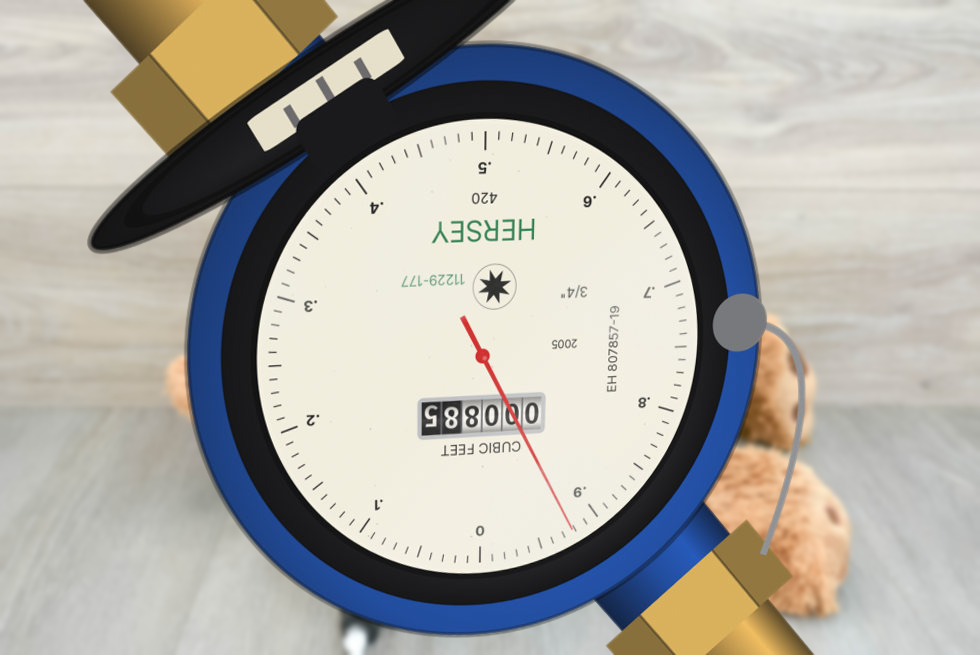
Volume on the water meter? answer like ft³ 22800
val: ft³ 884.92
